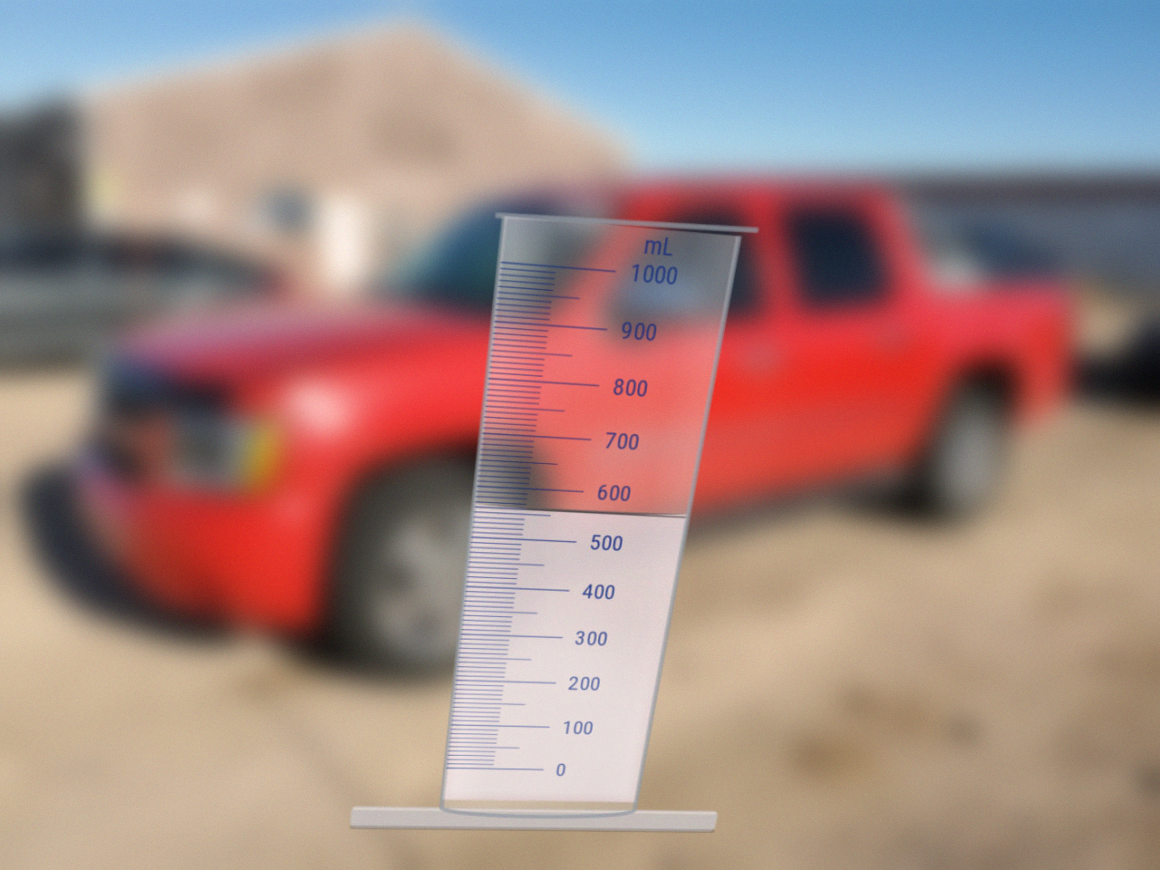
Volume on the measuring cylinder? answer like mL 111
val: mL 560
